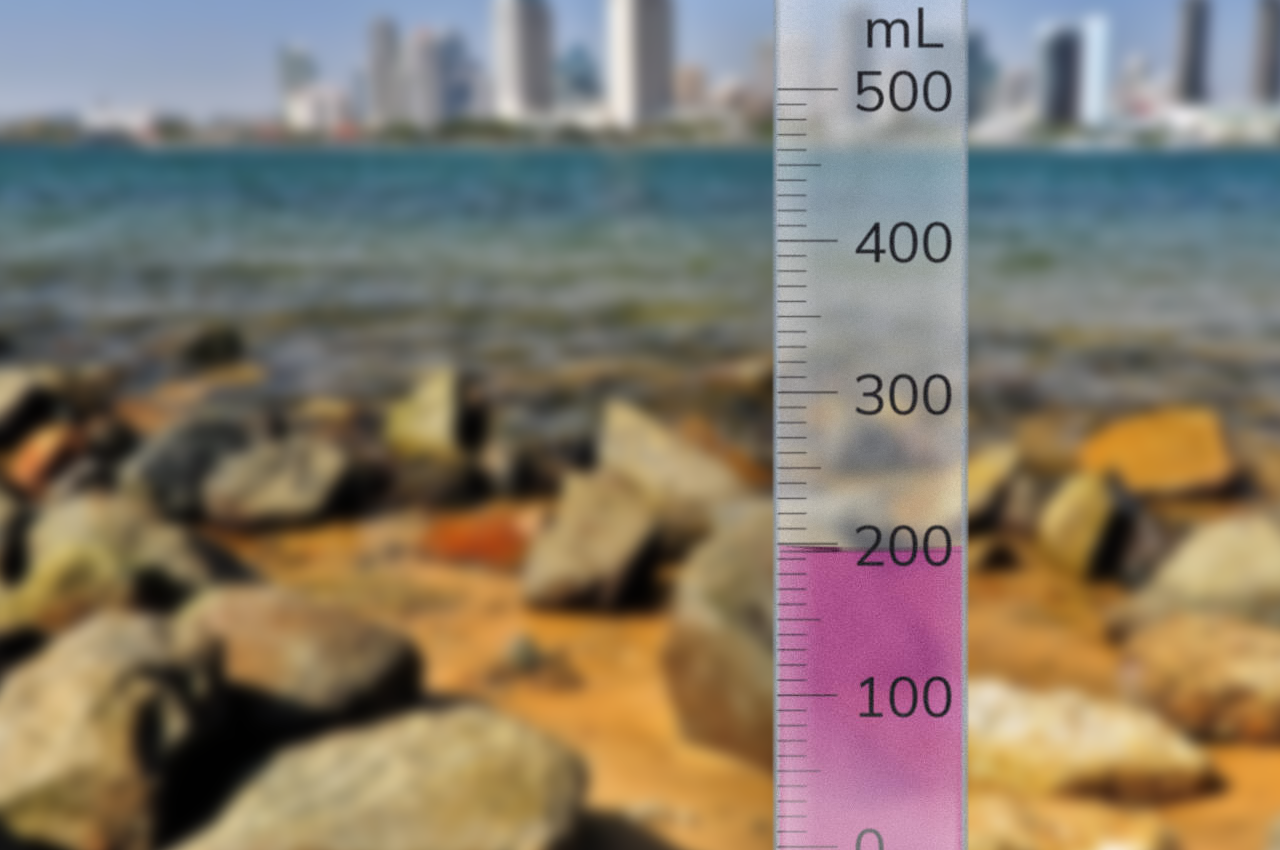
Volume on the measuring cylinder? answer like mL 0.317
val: mL 195
